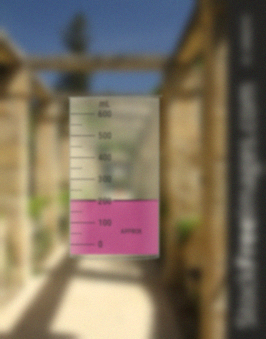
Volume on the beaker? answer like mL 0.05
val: mL 200
